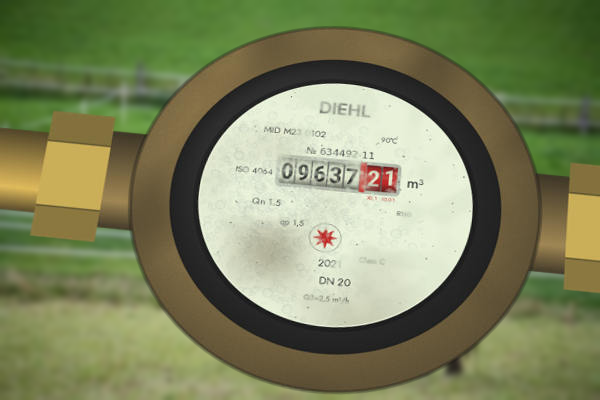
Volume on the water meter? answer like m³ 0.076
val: m³ 9637.21
